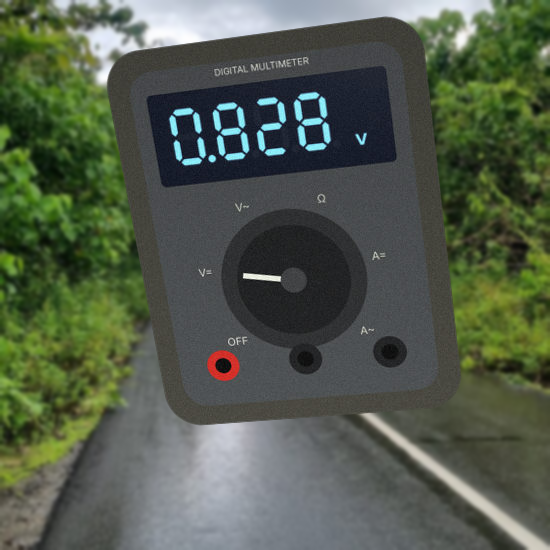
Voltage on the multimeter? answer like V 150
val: V 0.828
